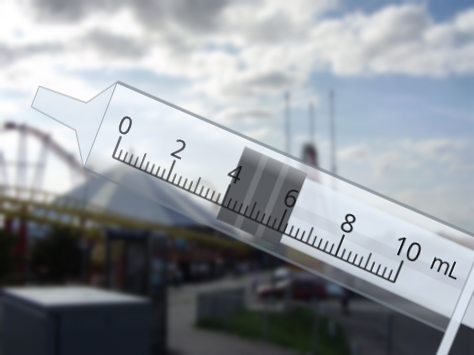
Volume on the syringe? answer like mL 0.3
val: mL 4
